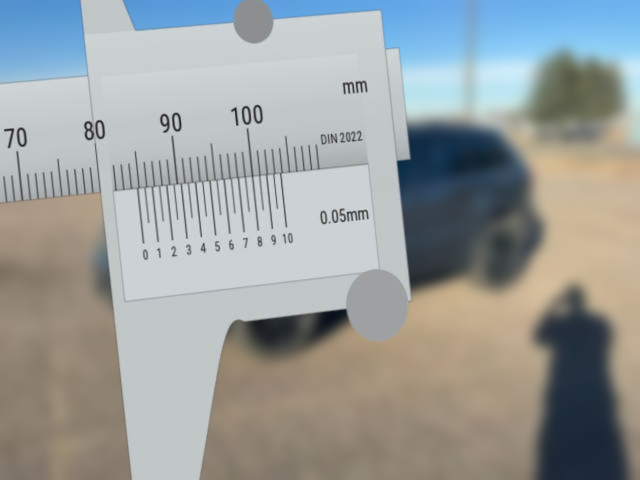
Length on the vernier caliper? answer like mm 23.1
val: mm 84.8
